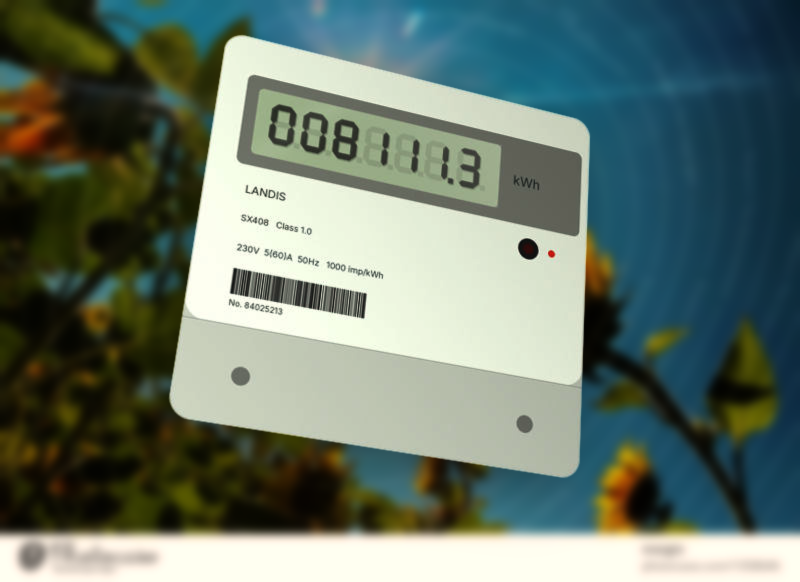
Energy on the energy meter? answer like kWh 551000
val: kWh 8111.3
